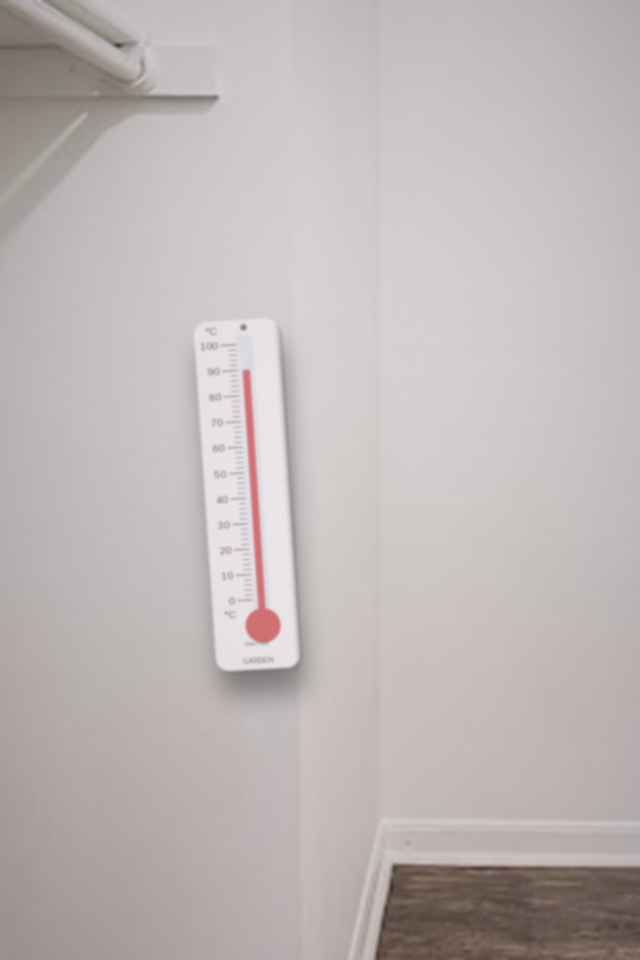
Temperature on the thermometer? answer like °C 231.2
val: °C 90
